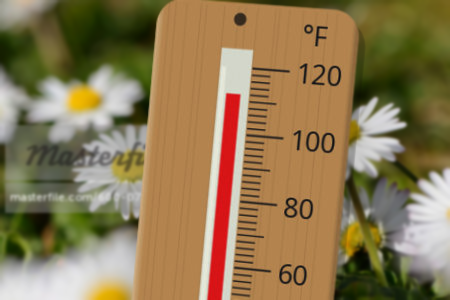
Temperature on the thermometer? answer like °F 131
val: °F 112
